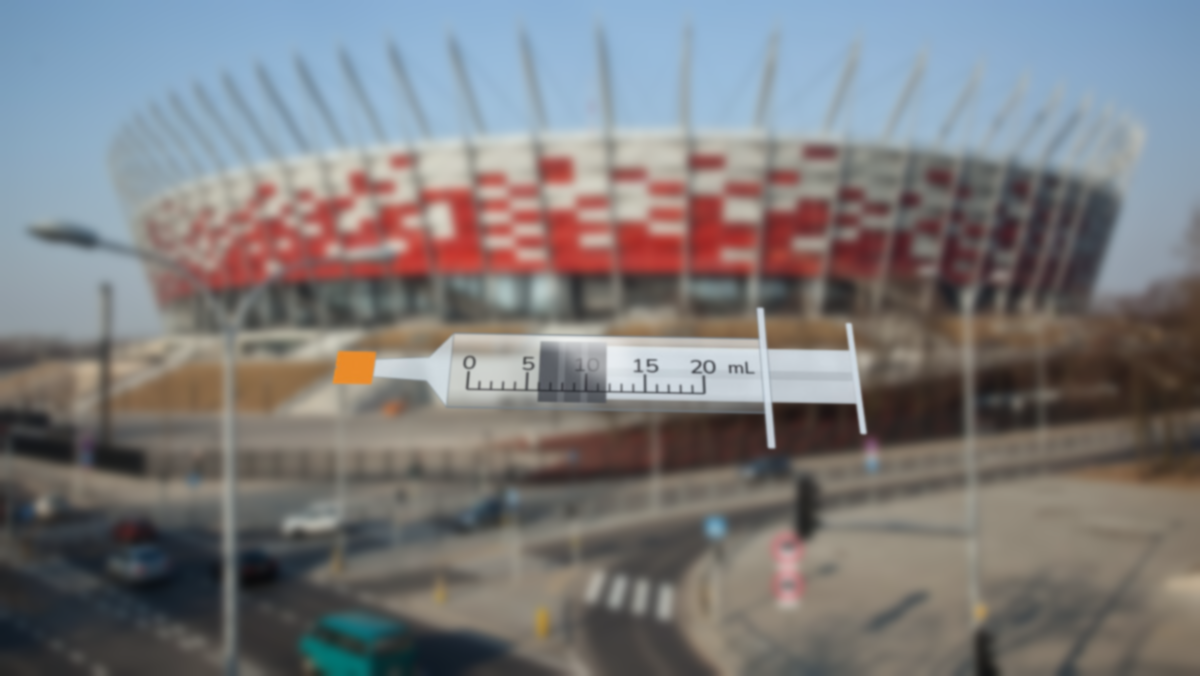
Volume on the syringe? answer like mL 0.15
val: mL 6
